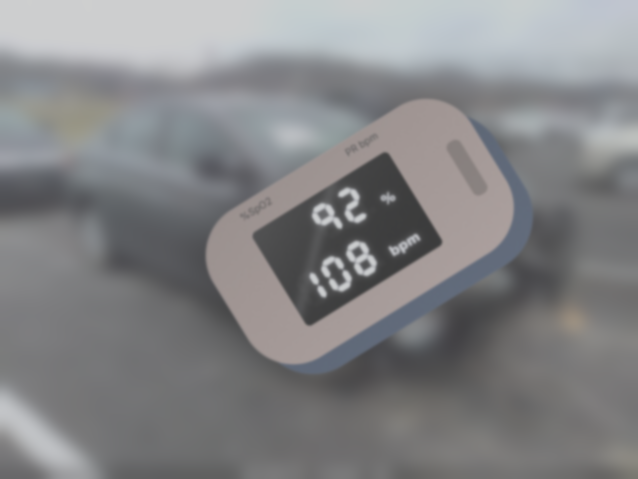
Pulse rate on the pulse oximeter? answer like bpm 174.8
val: bpm 108
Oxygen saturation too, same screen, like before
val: % 92
